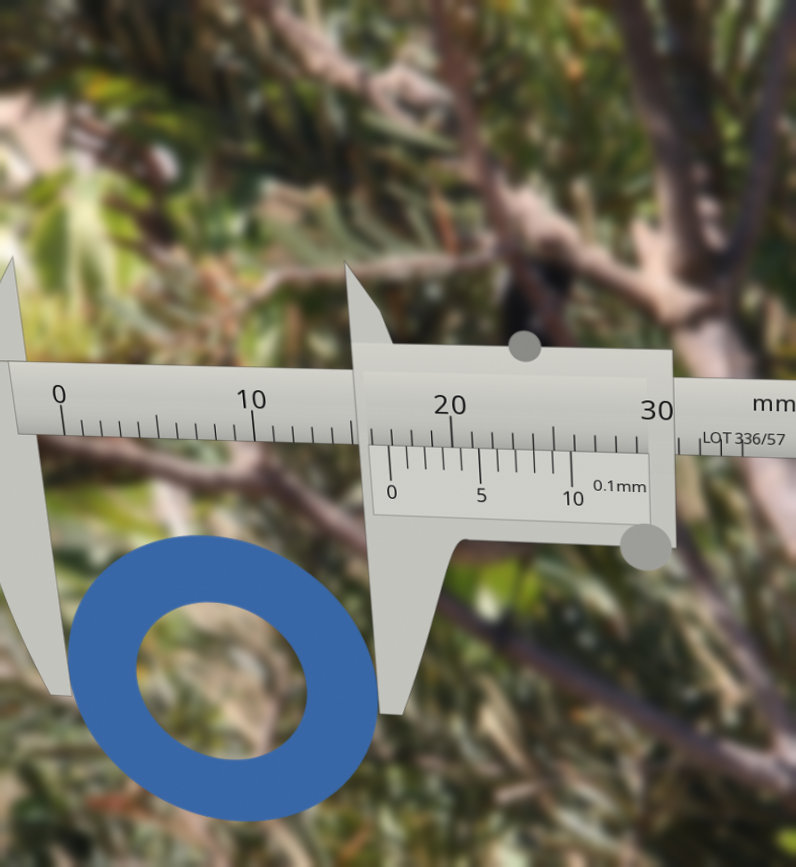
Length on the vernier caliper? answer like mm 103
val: mm 16.8
